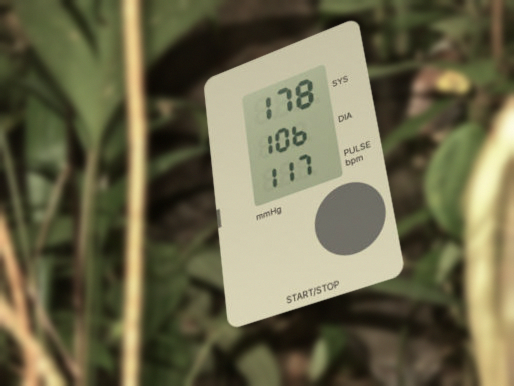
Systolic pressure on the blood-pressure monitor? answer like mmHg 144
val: mmHg 178
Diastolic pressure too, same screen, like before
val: mmHg 106
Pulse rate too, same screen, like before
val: bpm 117
